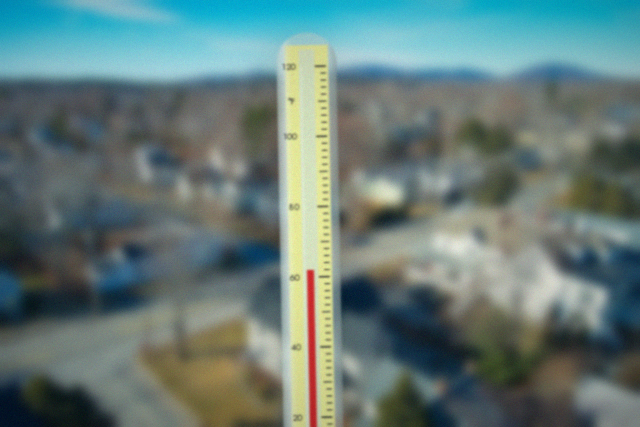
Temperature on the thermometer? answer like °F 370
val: °F 62
